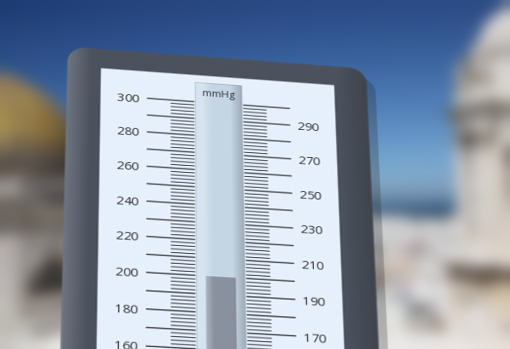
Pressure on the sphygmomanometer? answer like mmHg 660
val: mmHg 200
